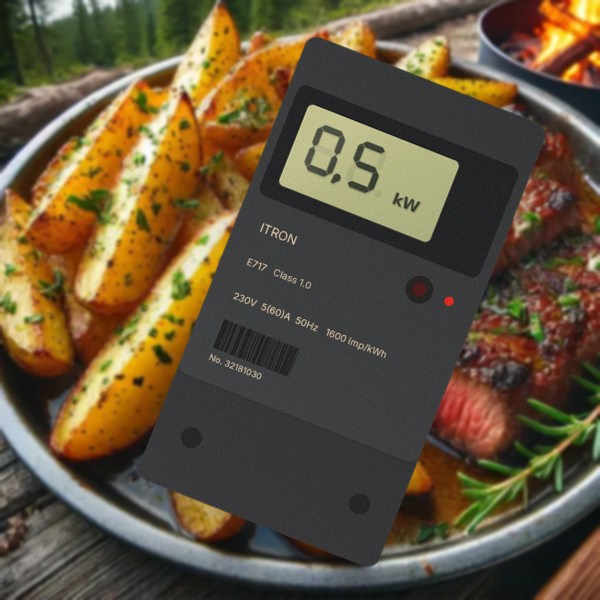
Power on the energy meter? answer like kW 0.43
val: kW 0.5
